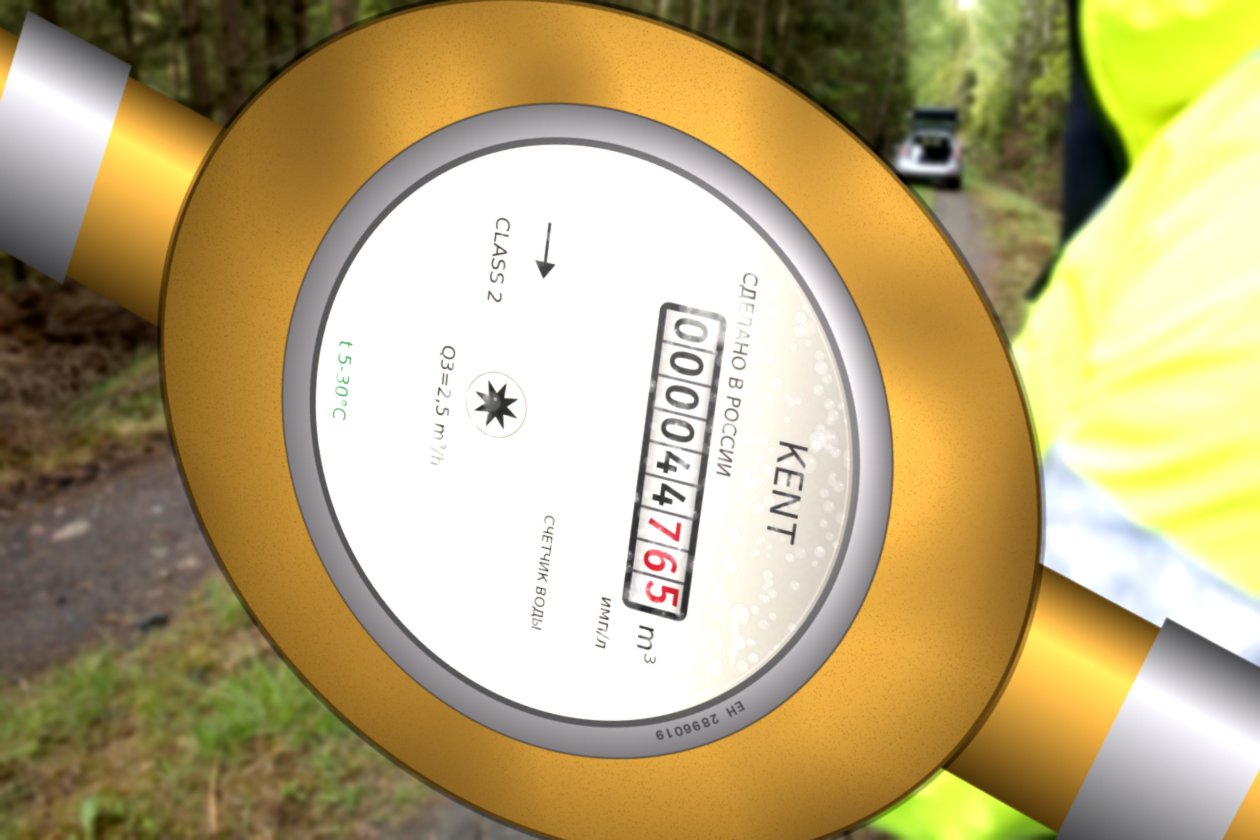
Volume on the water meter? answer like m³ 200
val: m³ 44.765
